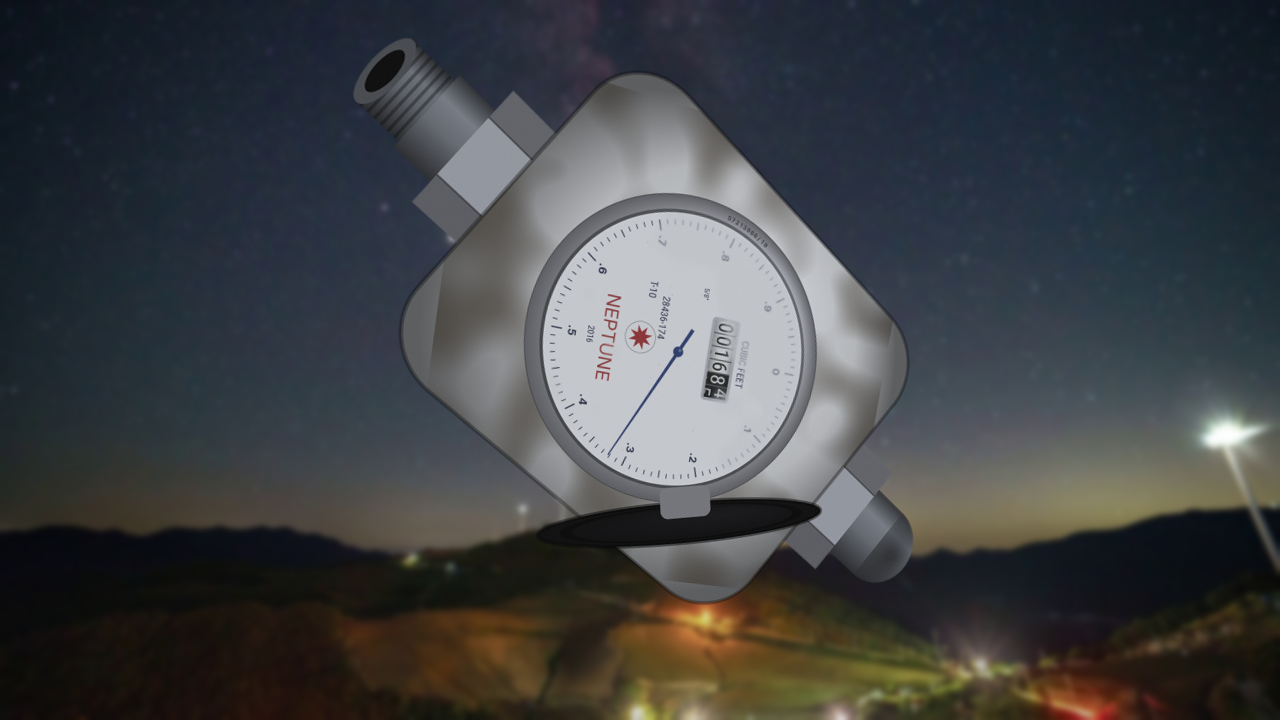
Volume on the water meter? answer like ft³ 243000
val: ft³ 1684.32
